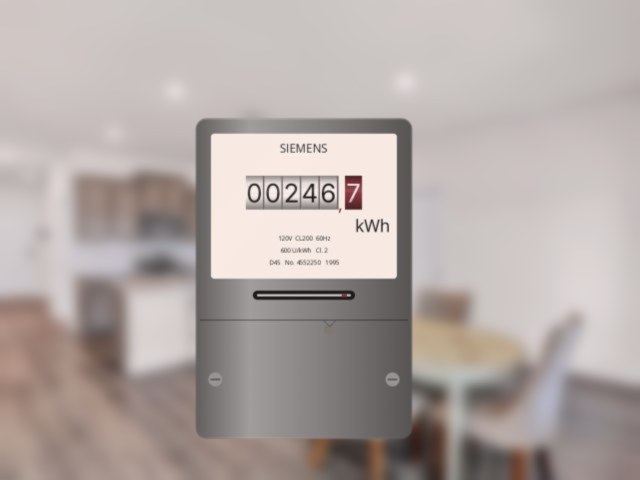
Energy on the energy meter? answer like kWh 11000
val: kWh 246.7
